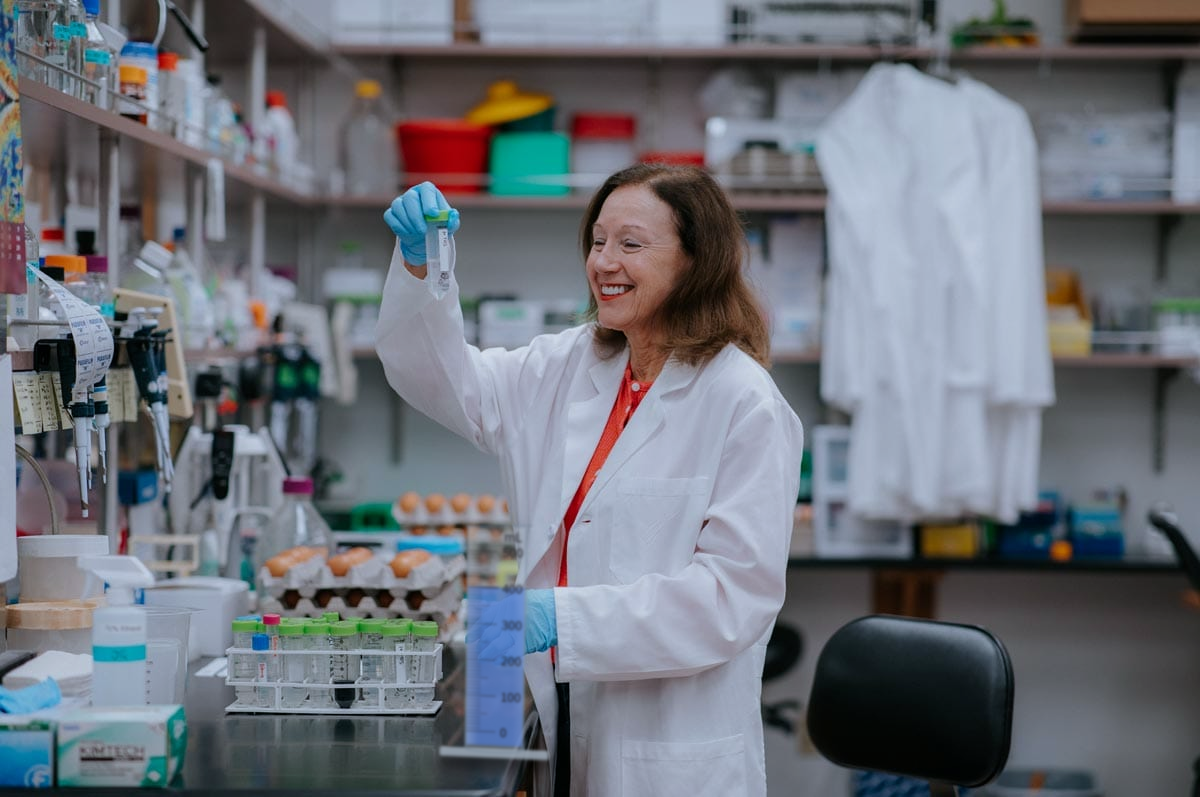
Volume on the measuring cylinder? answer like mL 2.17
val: mL 400
